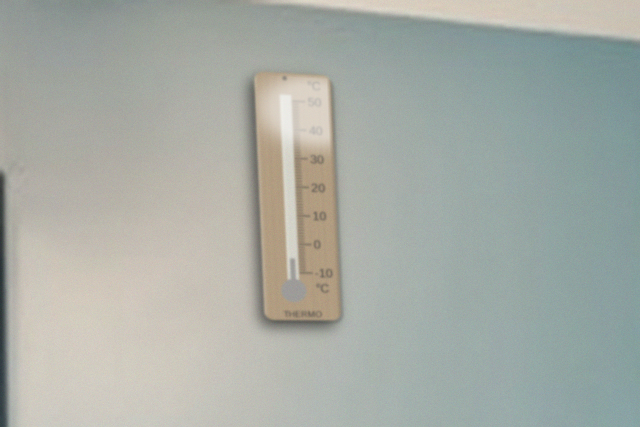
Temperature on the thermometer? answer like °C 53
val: °C -5
